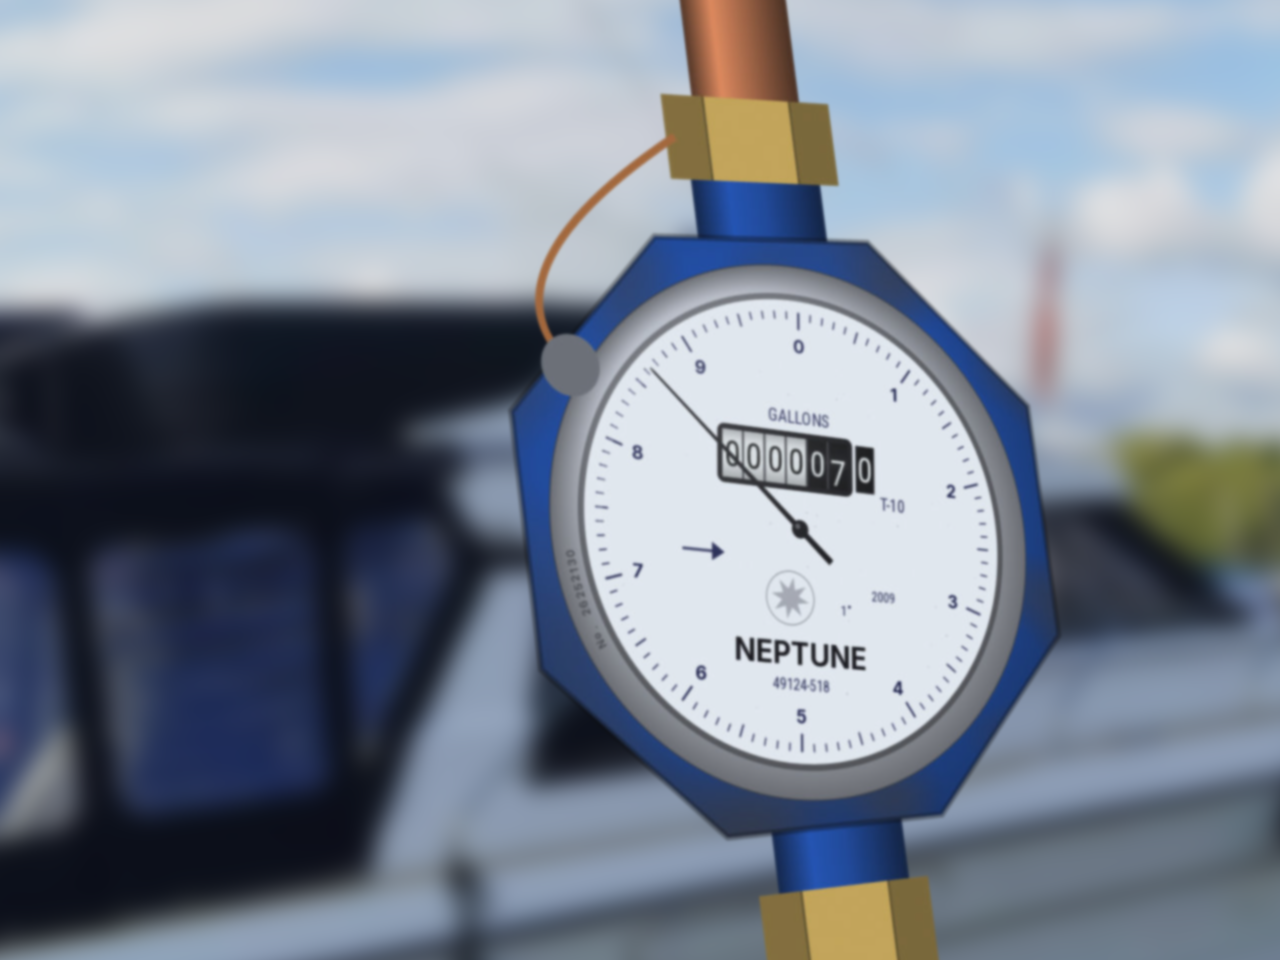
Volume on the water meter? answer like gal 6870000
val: gal 68.6
